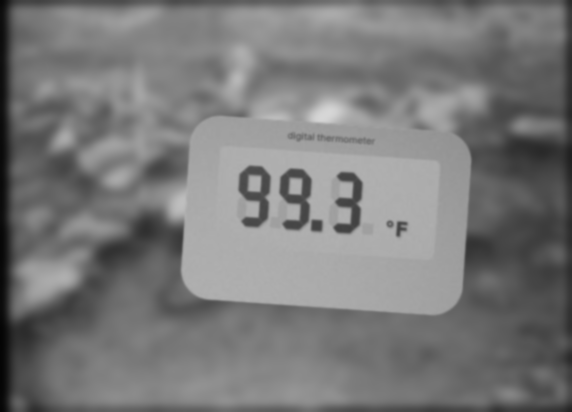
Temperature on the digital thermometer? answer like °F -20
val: °F 99.3
